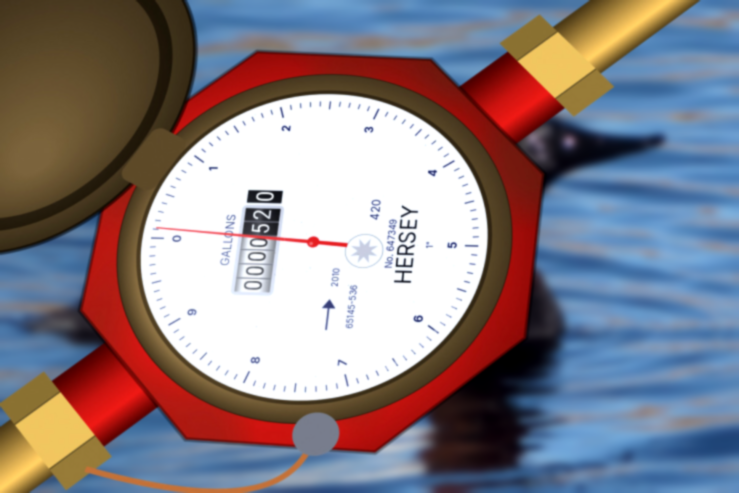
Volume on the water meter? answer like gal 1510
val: gal 520.1
